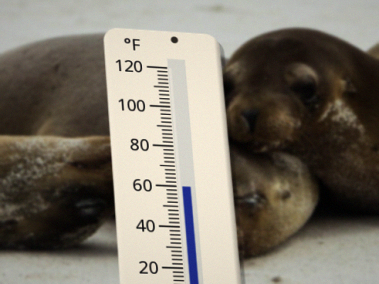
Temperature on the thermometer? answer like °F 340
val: °F 60
